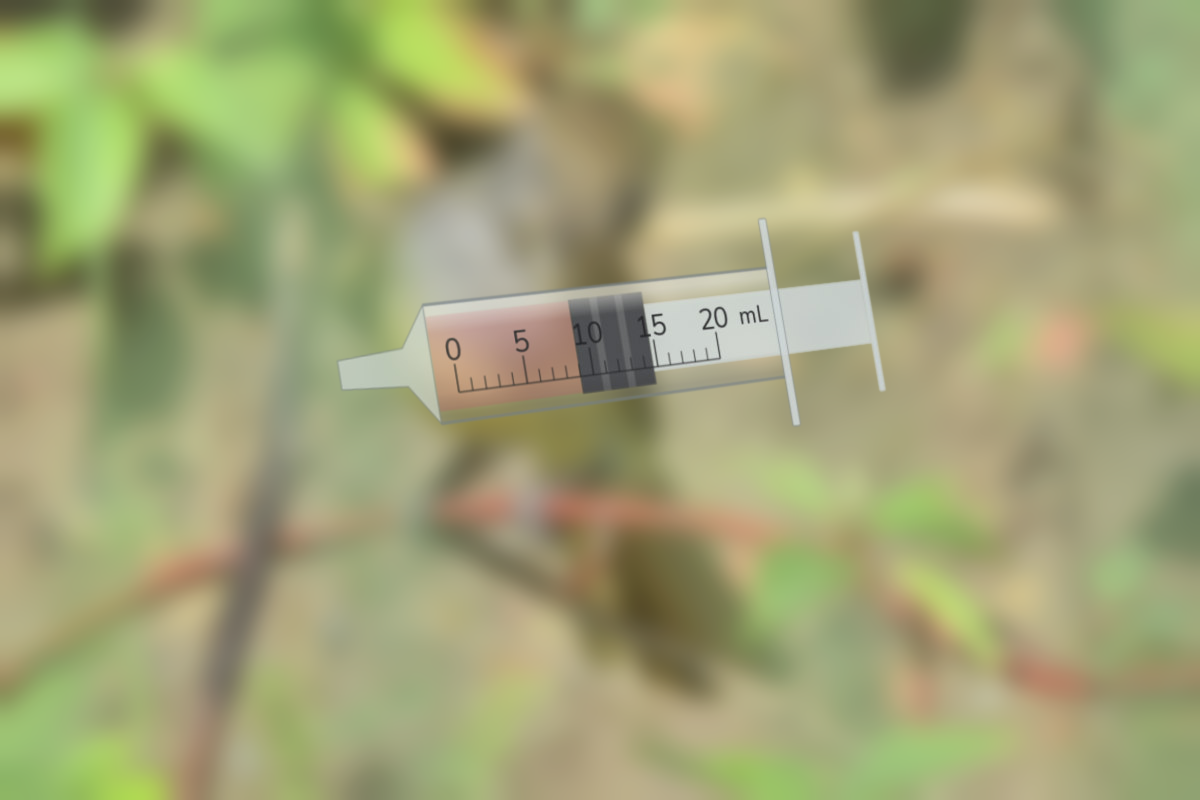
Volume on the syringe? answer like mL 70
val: mL 9
